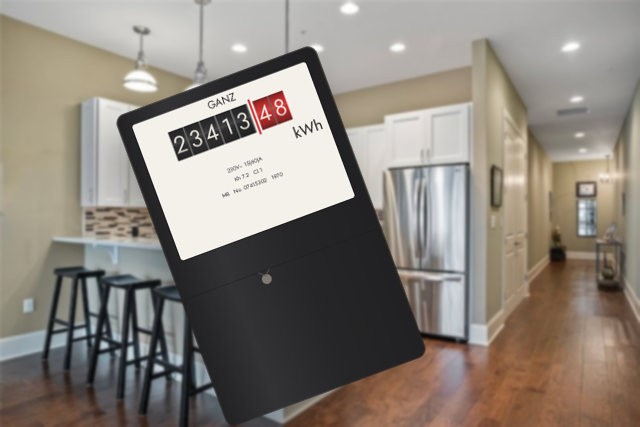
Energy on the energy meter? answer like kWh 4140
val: kWh 23413.48
